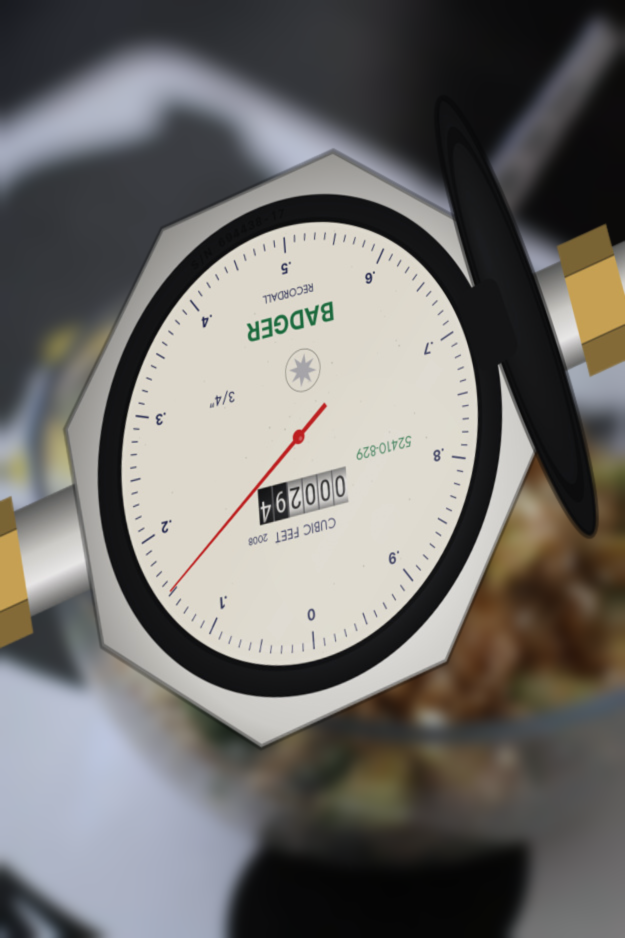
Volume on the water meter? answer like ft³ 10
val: ft³ 294.15
